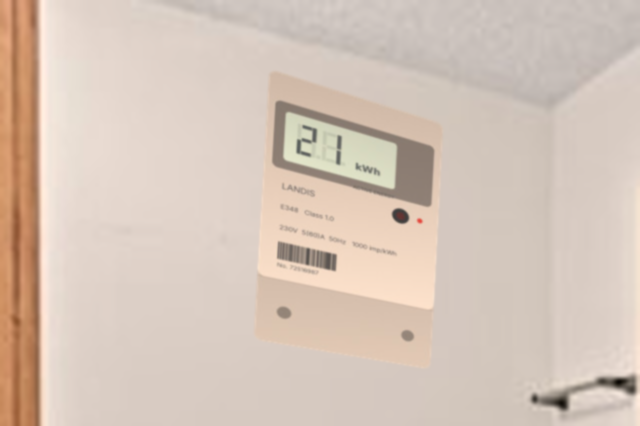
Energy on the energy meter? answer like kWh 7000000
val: kWh 21
